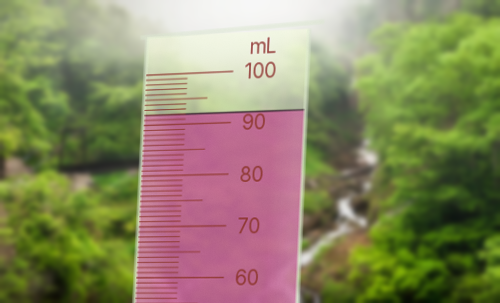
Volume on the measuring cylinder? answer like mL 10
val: mL 92
